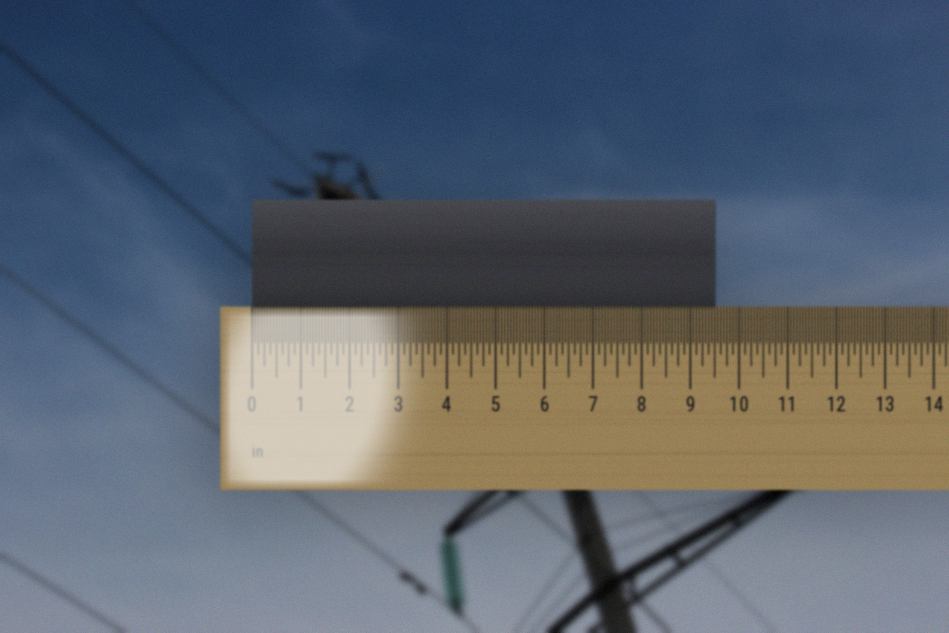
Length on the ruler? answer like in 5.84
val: in 9.5
